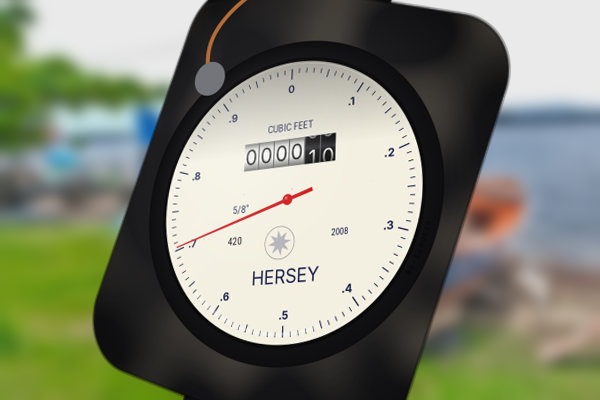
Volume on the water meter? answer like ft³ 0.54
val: ft³ 9.70
